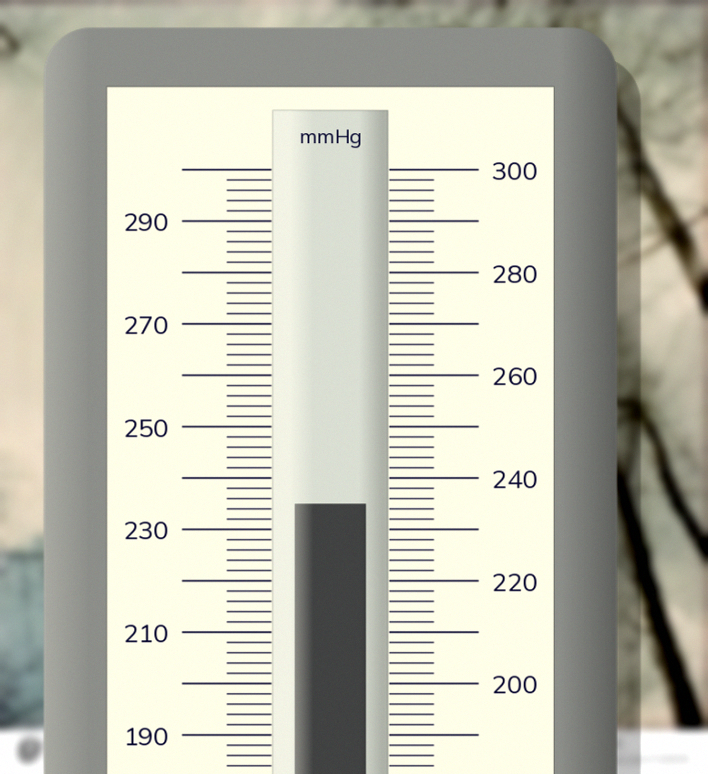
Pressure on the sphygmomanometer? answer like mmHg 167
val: mmHg 235
